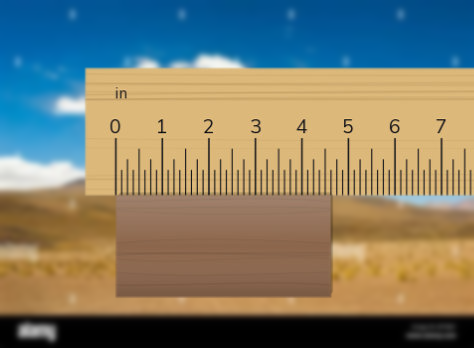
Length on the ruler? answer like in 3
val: in 4.625
